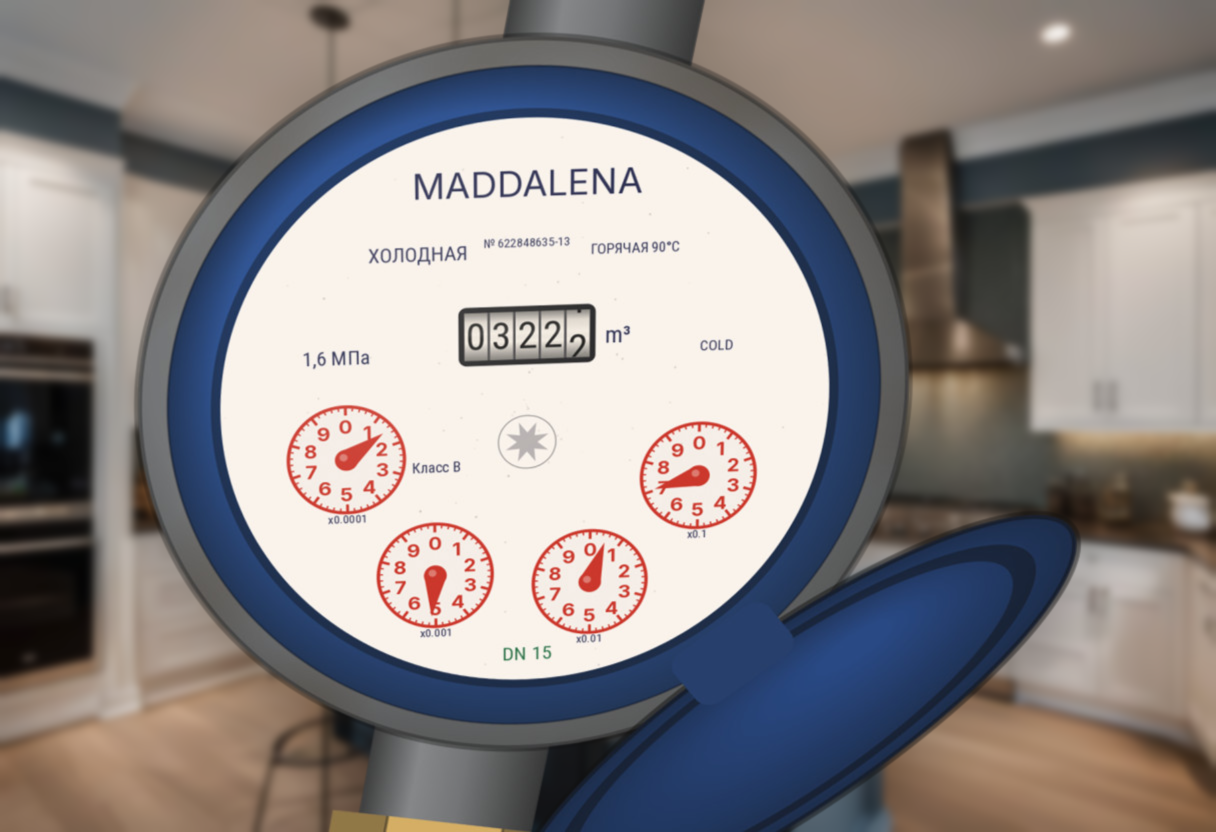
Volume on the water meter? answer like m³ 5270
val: m³ 3221.7051
